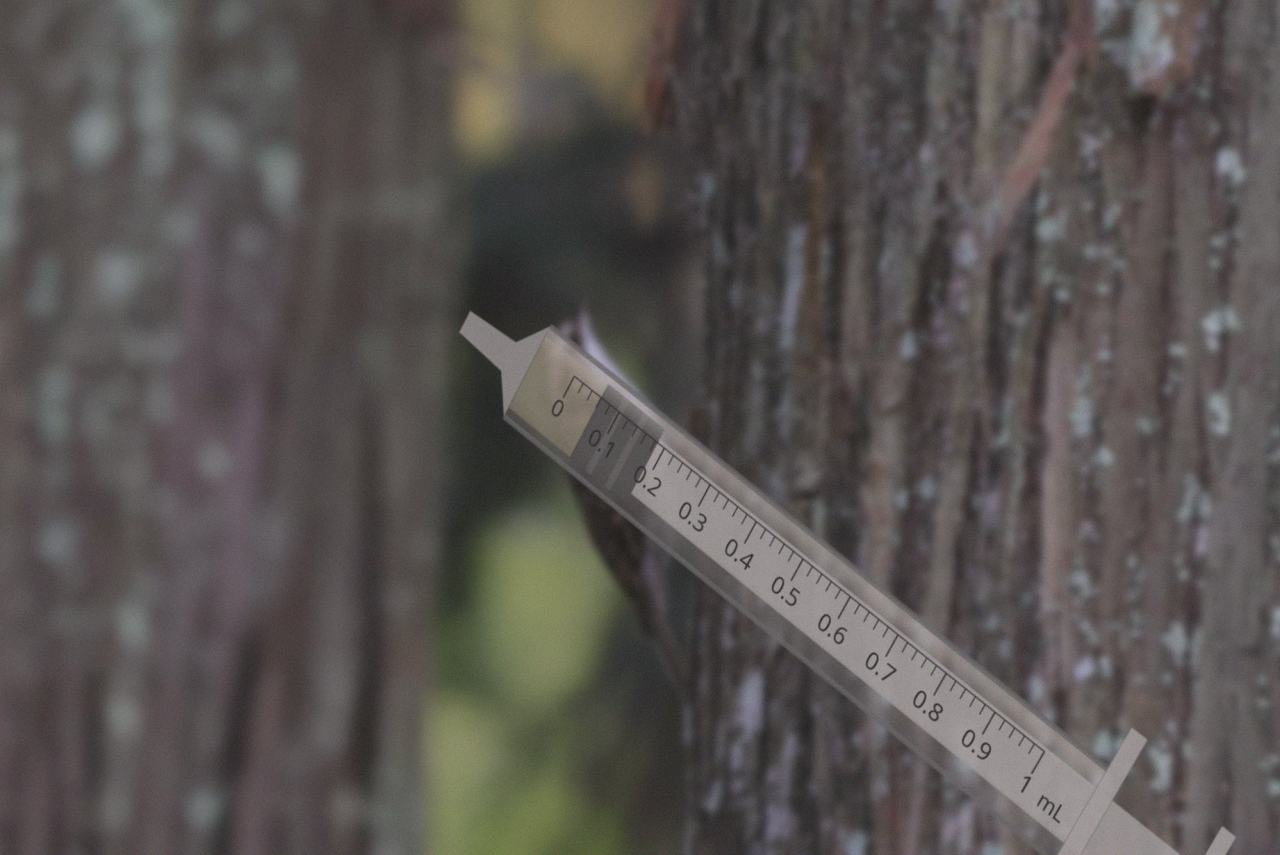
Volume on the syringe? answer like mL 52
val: mL 0.06
